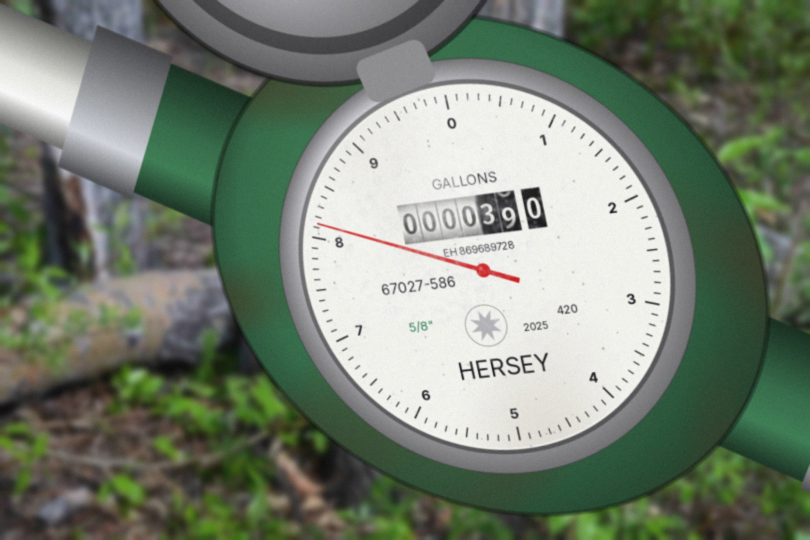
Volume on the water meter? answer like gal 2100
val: gal 388.1
